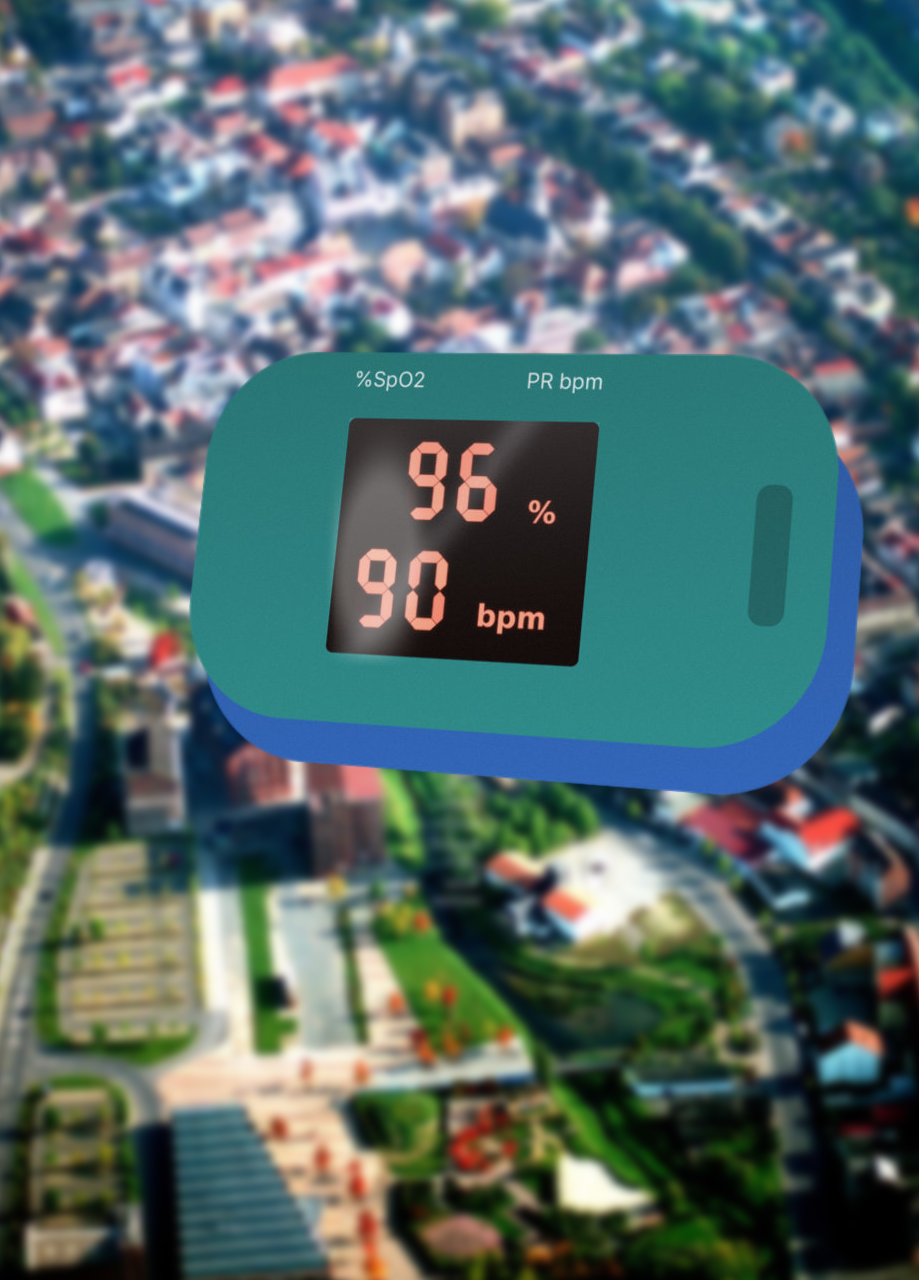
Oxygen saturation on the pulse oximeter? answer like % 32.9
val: % 96
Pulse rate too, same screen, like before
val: bpm 90
